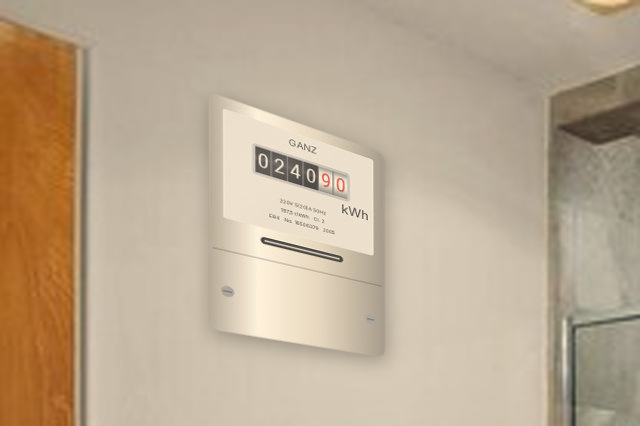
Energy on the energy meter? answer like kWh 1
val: kWh 240.90
